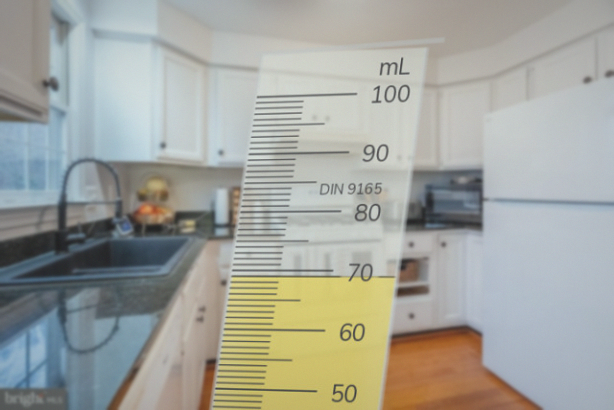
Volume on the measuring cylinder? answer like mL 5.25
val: mL 69
